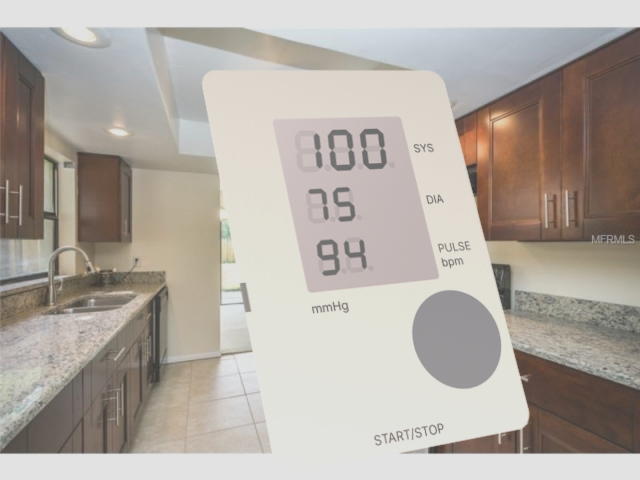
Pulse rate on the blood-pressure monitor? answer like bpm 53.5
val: bpm 94
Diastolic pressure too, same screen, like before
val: mmHg 75
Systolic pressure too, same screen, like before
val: mmHg 100
